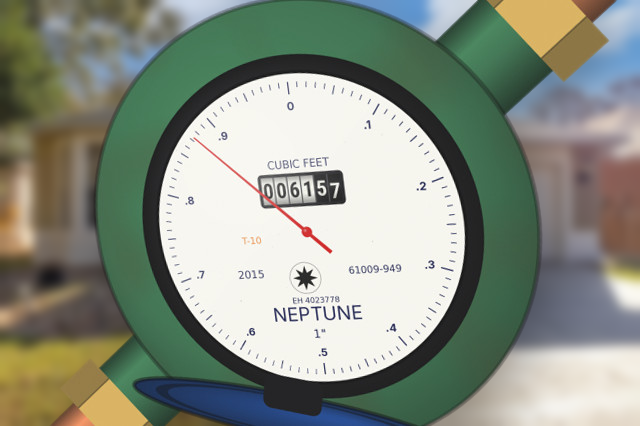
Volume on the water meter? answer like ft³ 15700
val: ft³ 6156.87
